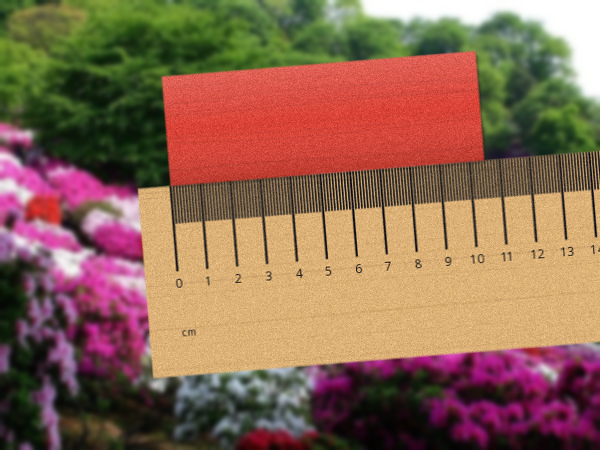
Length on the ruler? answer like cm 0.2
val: cm 10.5
